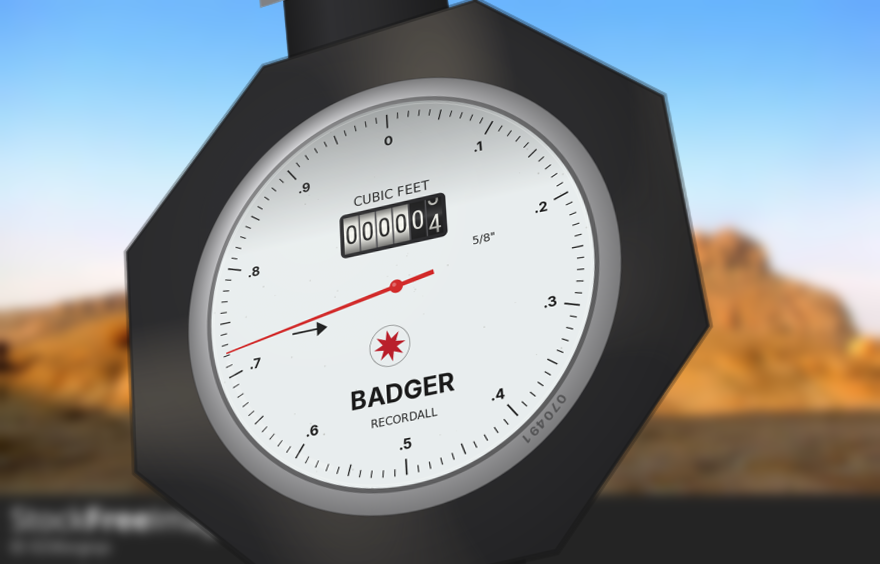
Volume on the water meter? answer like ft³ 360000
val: ft³ 3.72
